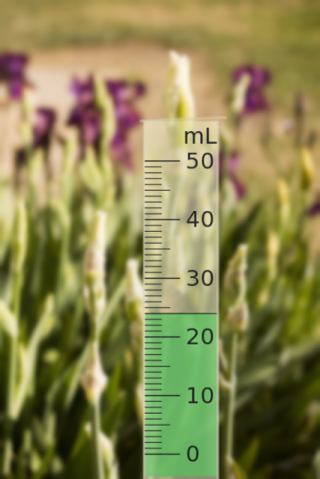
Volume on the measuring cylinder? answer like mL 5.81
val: mL 24
